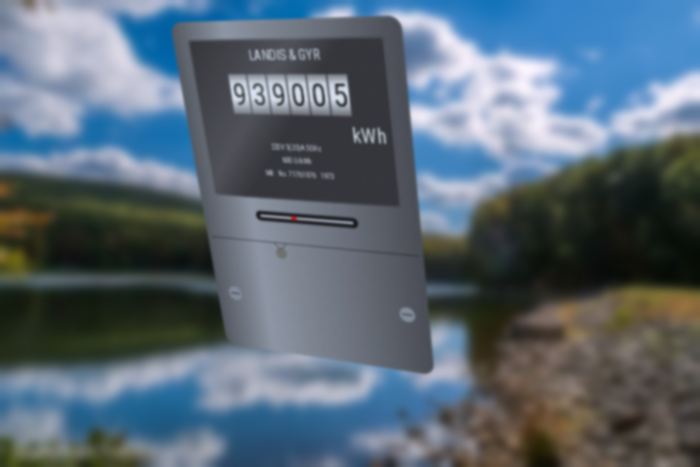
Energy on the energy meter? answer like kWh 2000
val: kWh 939005
